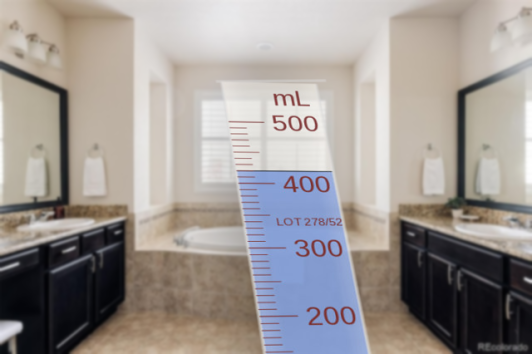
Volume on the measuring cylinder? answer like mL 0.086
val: mL 420
